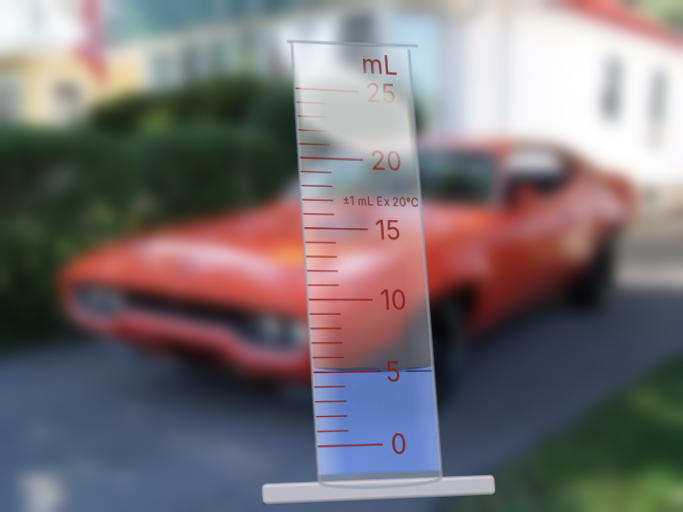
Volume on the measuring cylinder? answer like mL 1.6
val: mL 5
